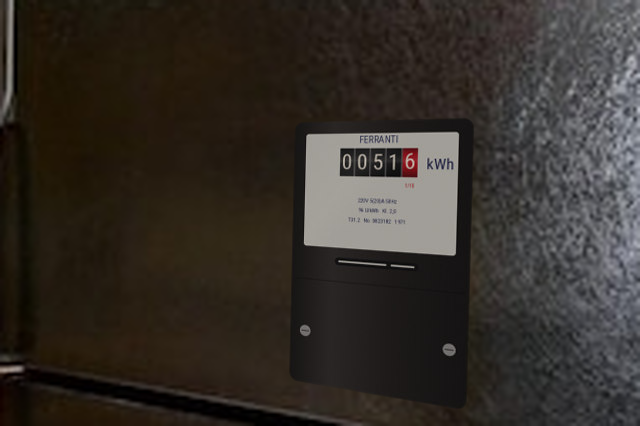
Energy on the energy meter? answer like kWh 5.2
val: kWh 51.6
